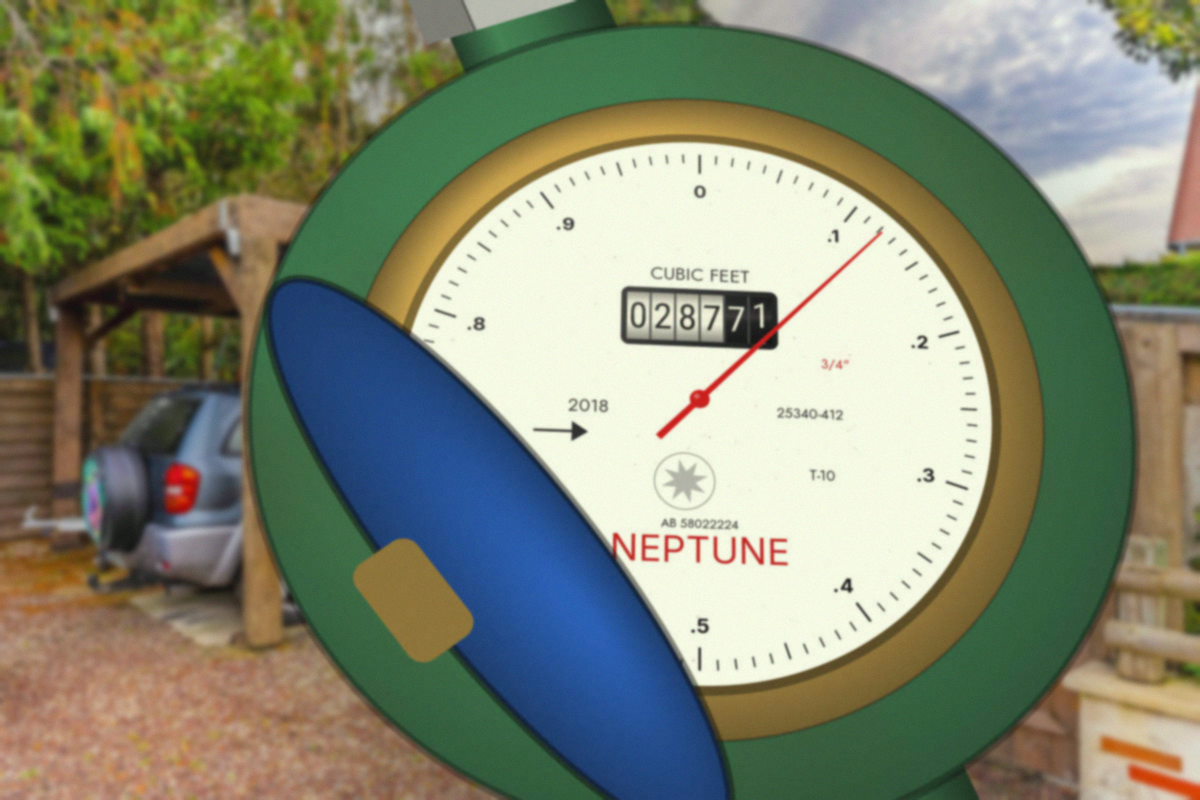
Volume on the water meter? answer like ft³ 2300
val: ft³ 28771.12
